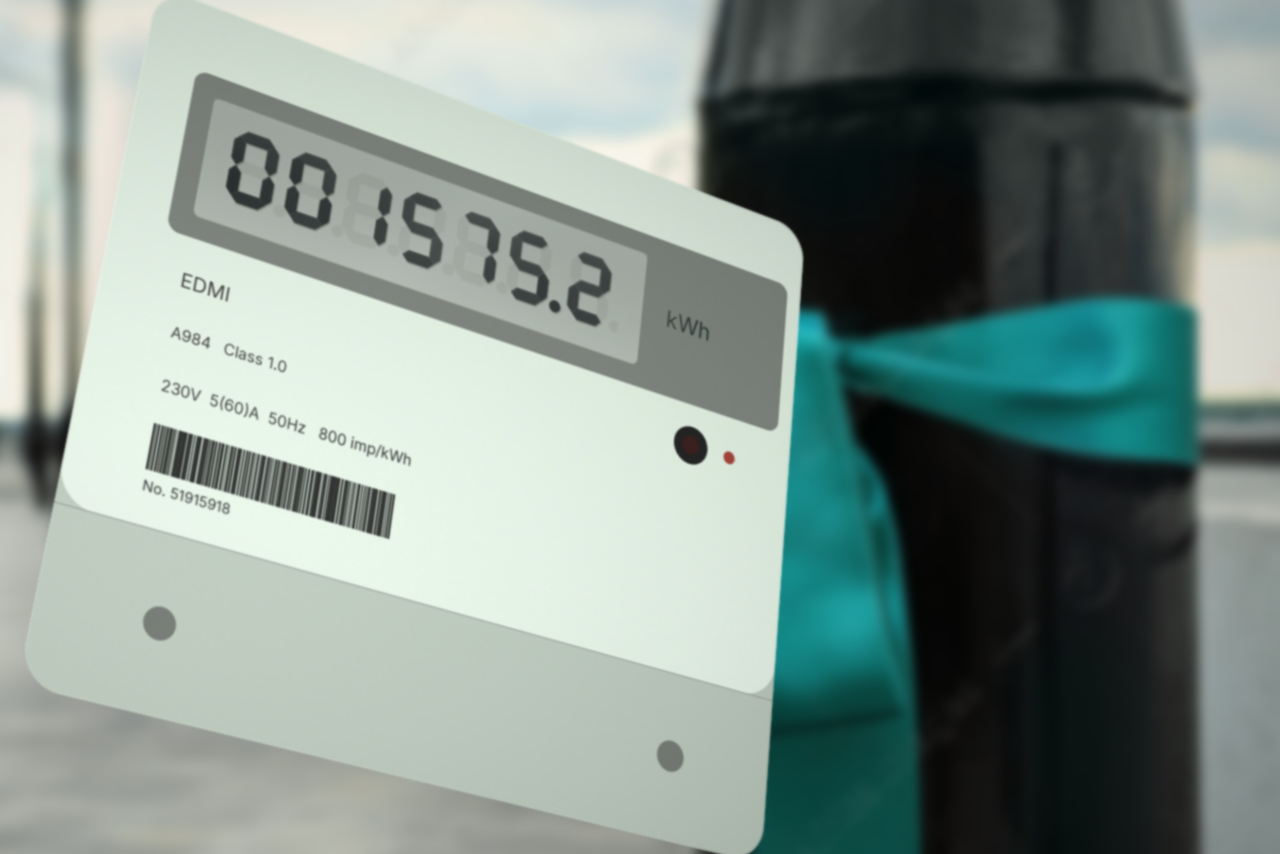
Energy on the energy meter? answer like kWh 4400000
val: kWh 1575.2
